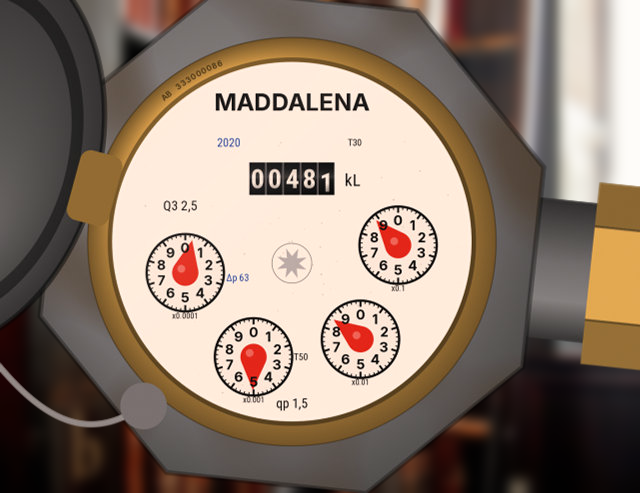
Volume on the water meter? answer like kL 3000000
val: kL 480.8850
